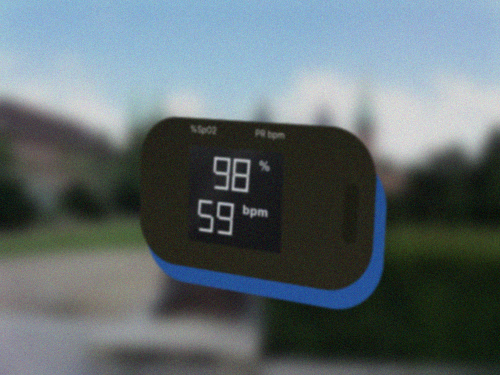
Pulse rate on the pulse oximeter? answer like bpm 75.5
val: bpm 59
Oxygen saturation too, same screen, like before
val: % 98
